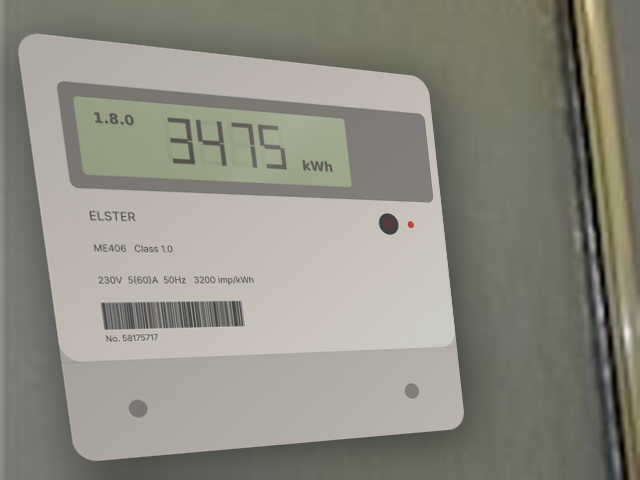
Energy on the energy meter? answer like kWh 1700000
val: kWh 3475
